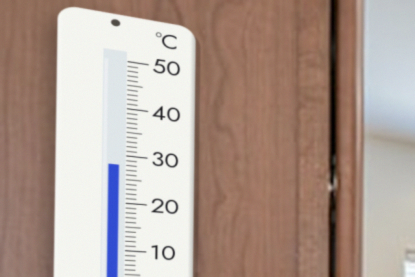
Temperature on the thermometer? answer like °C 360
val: °C 28
